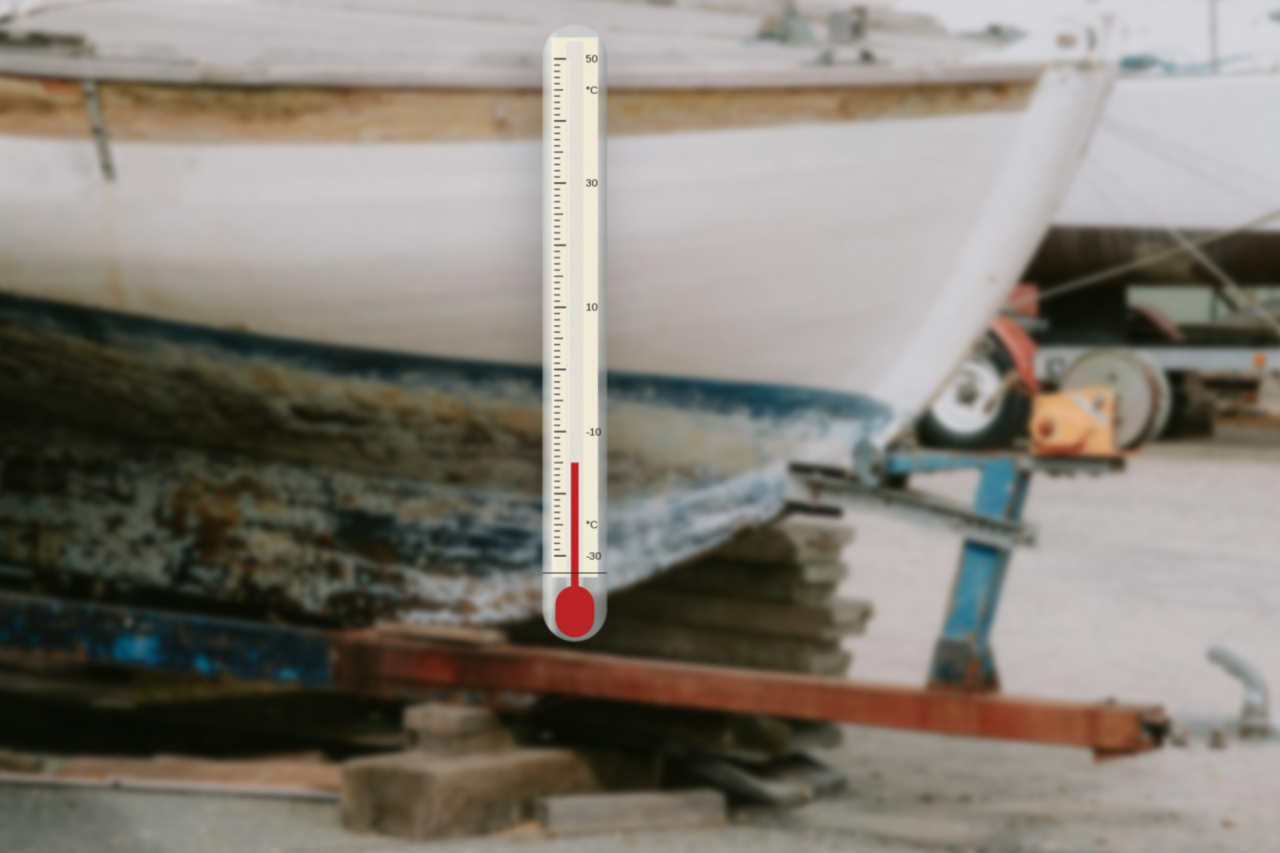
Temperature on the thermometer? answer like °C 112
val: °C -15
